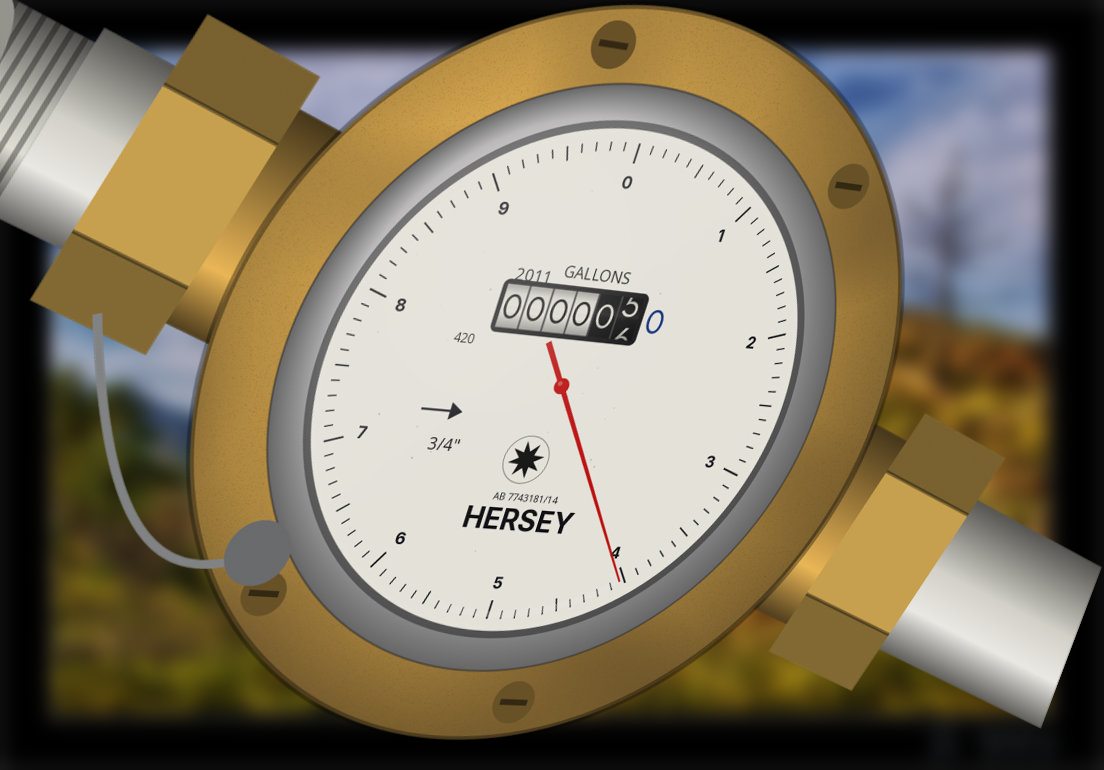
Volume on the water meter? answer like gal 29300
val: gal 54.0
